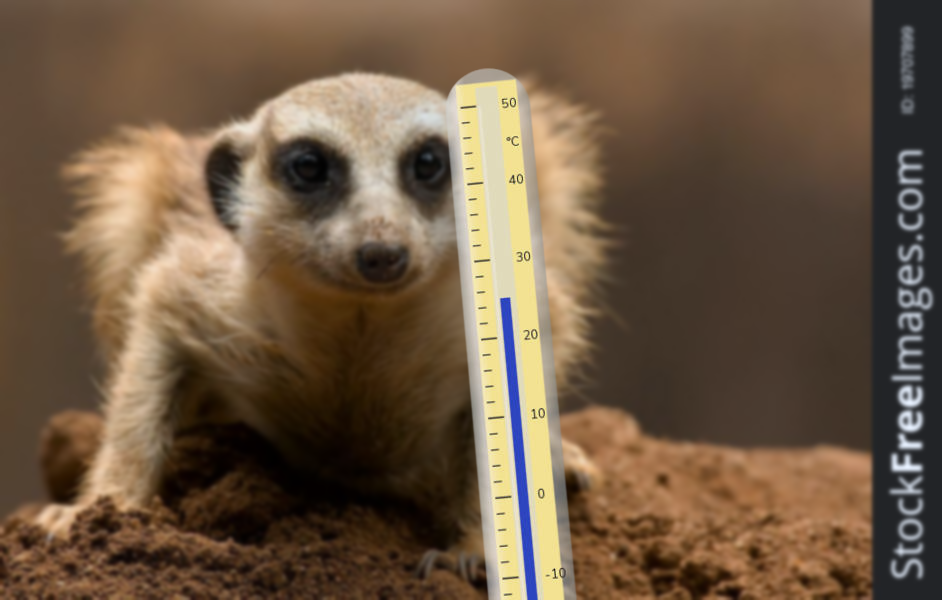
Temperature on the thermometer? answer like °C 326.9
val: °C 25
